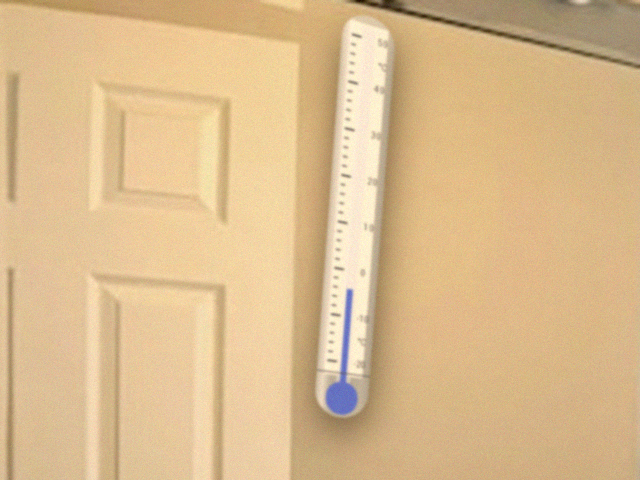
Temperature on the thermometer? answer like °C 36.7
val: °C -4
